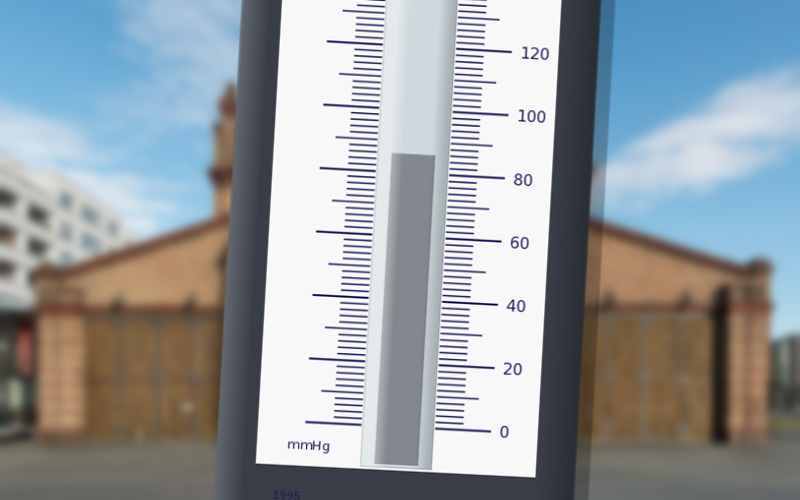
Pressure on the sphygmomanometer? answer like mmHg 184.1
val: mmHg 86
